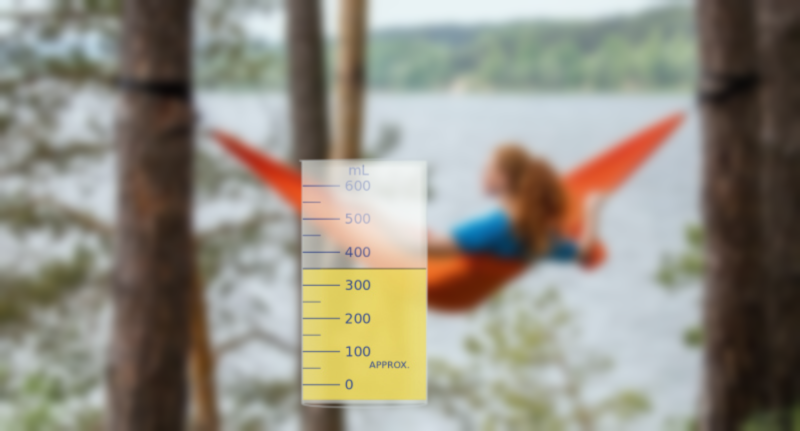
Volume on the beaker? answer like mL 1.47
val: mL 350
